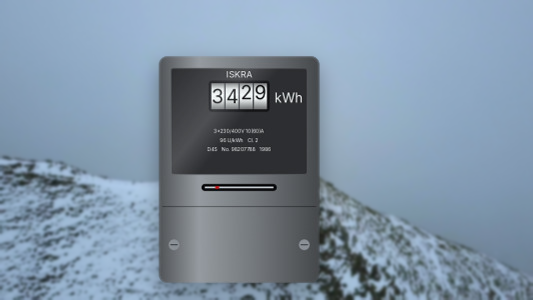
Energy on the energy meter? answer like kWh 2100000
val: kWh 3429
